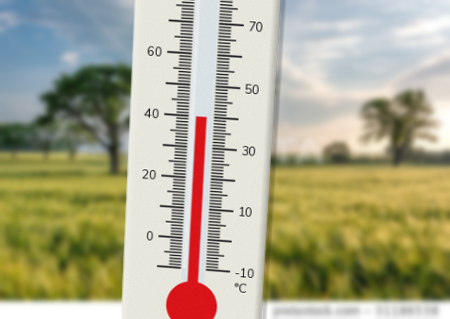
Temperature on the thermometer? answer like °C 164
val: °C 40
